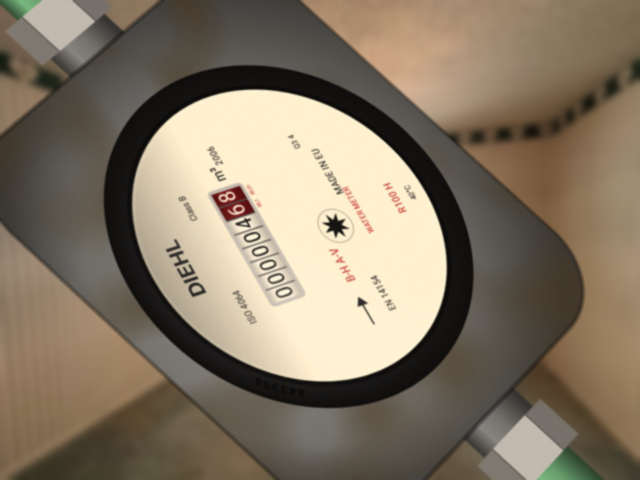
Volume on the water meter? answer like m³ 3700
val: m³ 4.68
